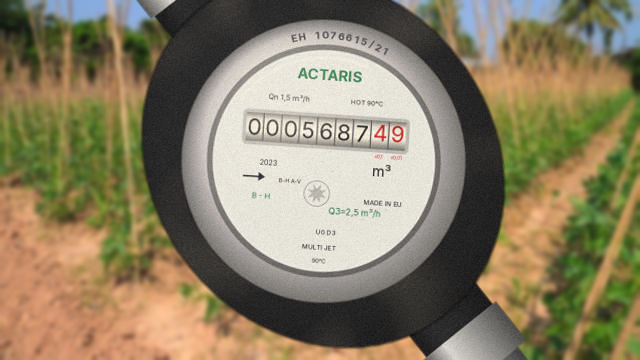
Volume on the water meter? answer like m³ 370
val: m³ 5687.49
